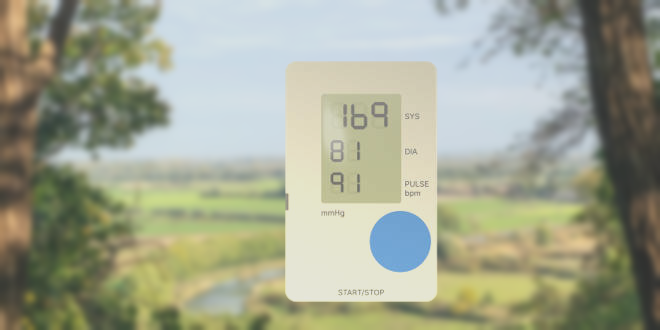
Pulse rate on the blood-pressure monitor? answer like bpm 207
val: bpm 91
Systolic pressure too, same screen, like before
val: mmHg 169
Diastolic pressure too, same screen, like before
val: mmHg 81
